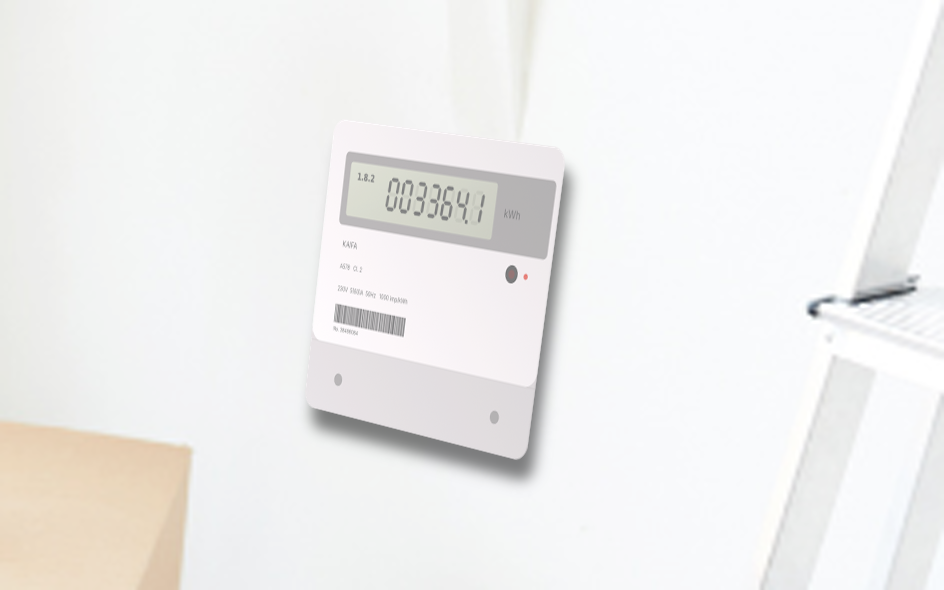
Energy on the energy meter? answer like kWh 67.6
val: kWh 3364.1
